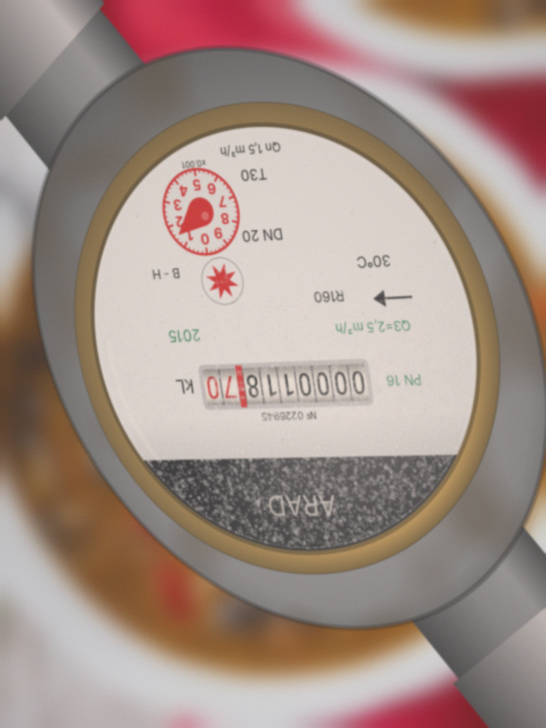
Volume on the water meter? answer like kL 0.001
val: kL 118.701
